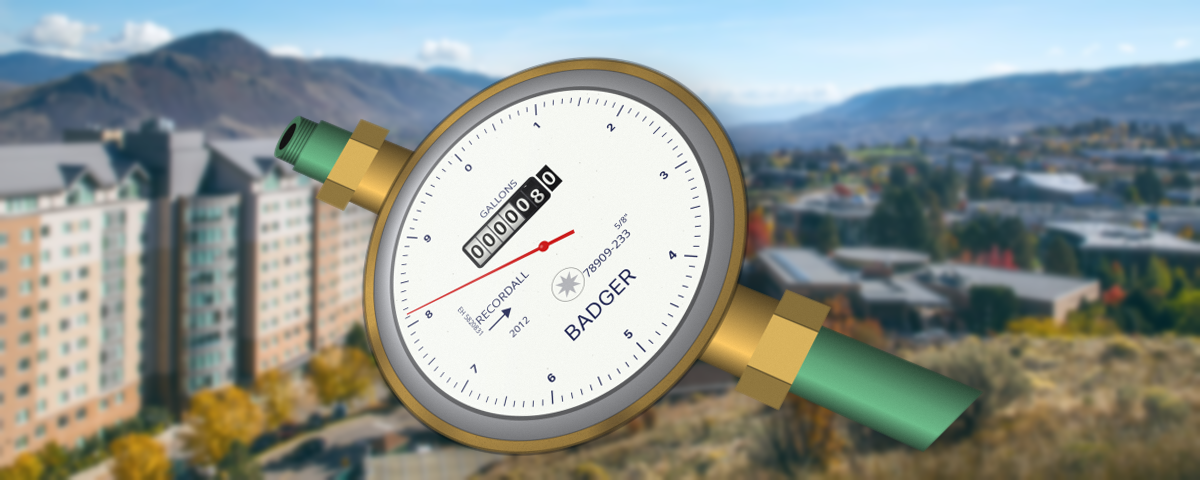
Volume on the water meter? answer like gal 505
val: gal 78.1
